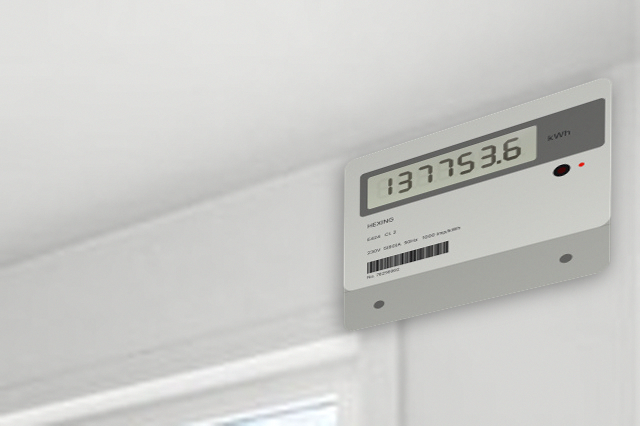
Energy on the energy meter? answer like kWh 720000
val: kWh 137753.6
